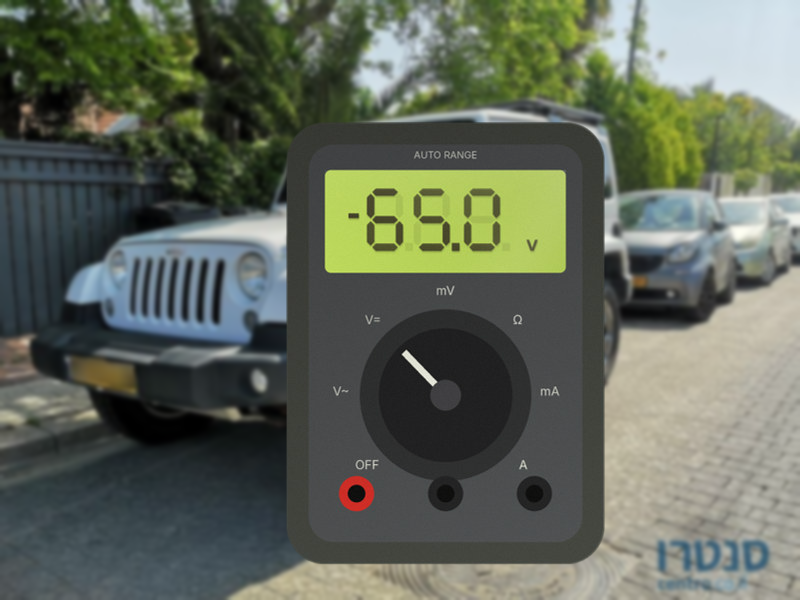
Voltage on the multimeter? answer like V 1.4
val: V -65.0
